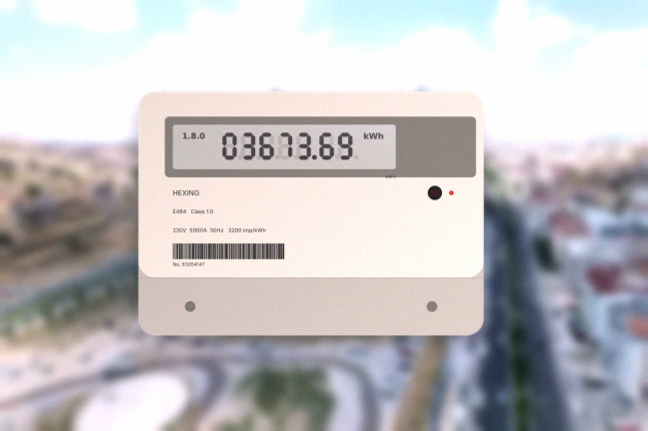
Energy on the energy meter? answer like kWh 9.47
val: kWh 3673.69
